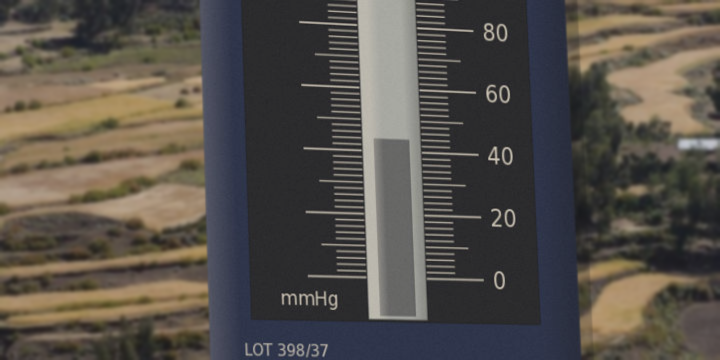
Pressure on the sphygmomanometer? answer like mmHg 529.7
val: mmHg 44
